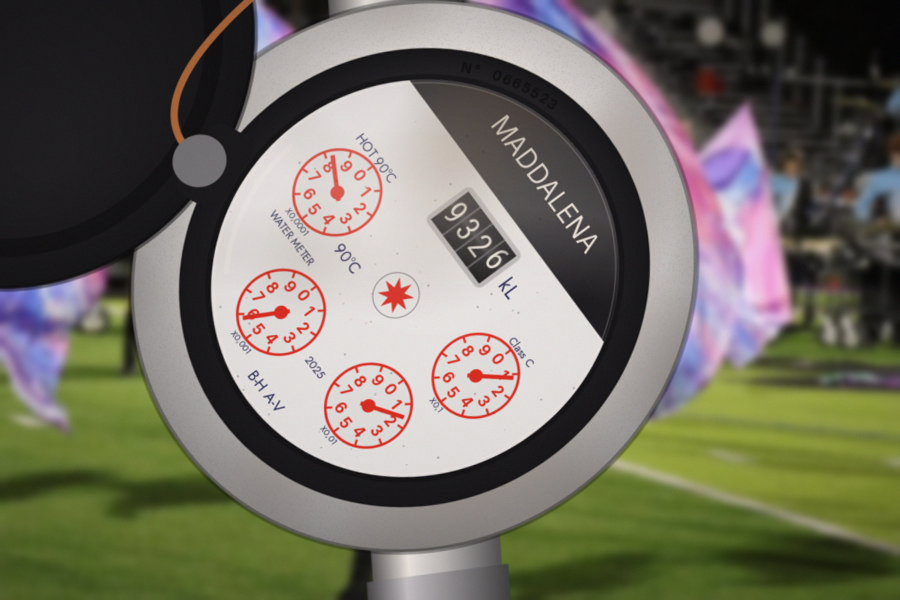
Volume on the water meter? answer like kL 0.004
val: kL 9326.1158
